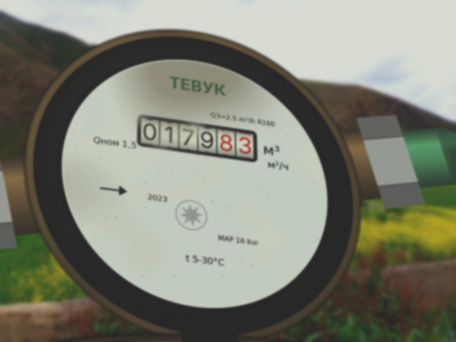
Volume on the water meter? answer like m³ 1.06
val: m³ 179.83
